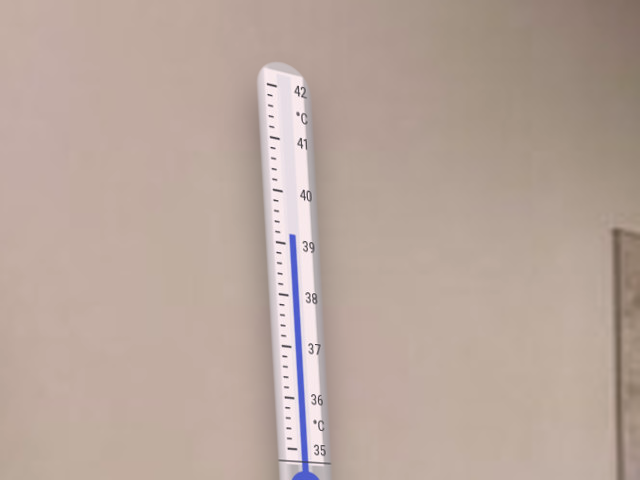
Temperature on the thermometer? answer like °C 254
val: °C 39.2
